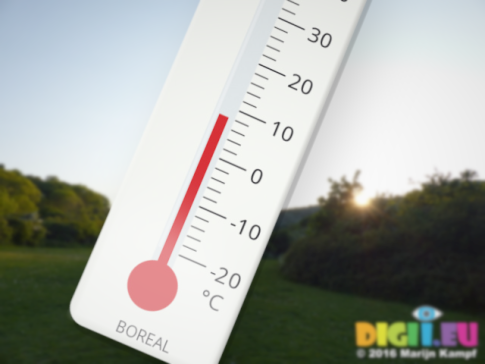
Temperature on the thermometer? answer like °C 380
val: °C 8
